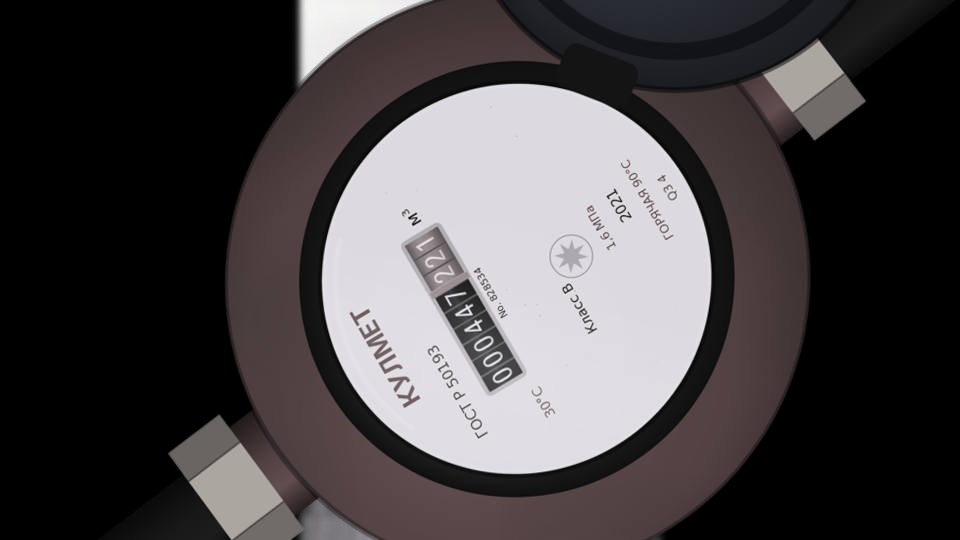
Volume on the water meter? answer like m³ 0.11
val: m³ 447.221
